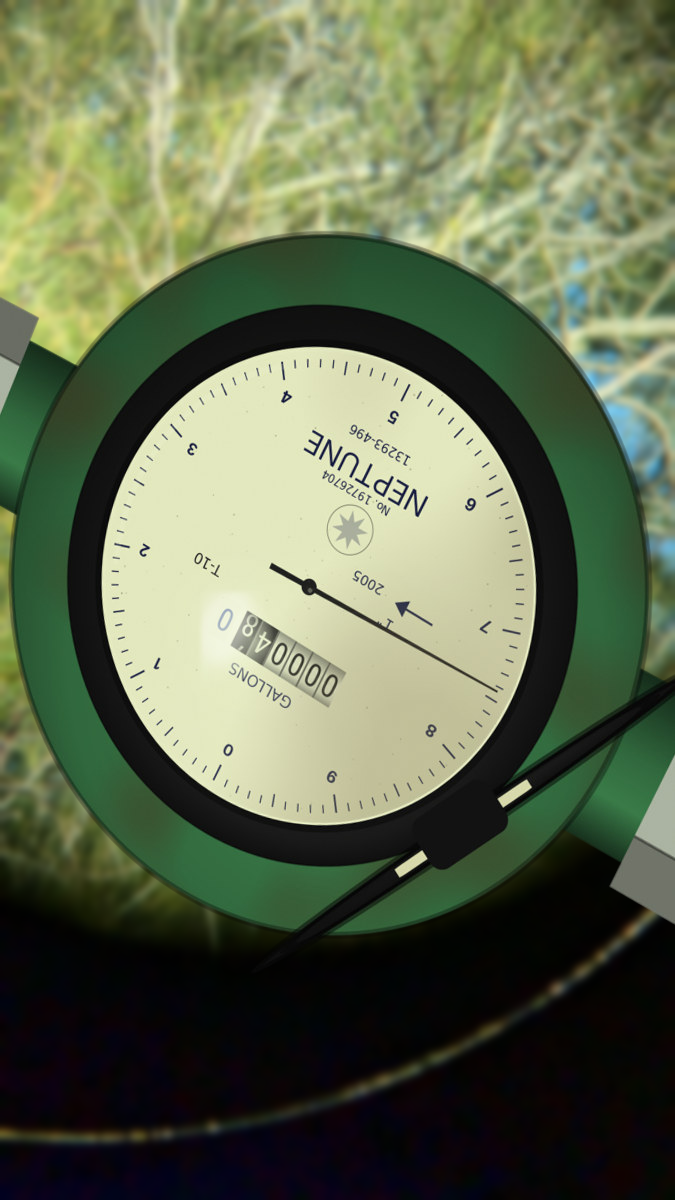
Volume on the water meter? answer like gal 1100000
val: gal 477.4
